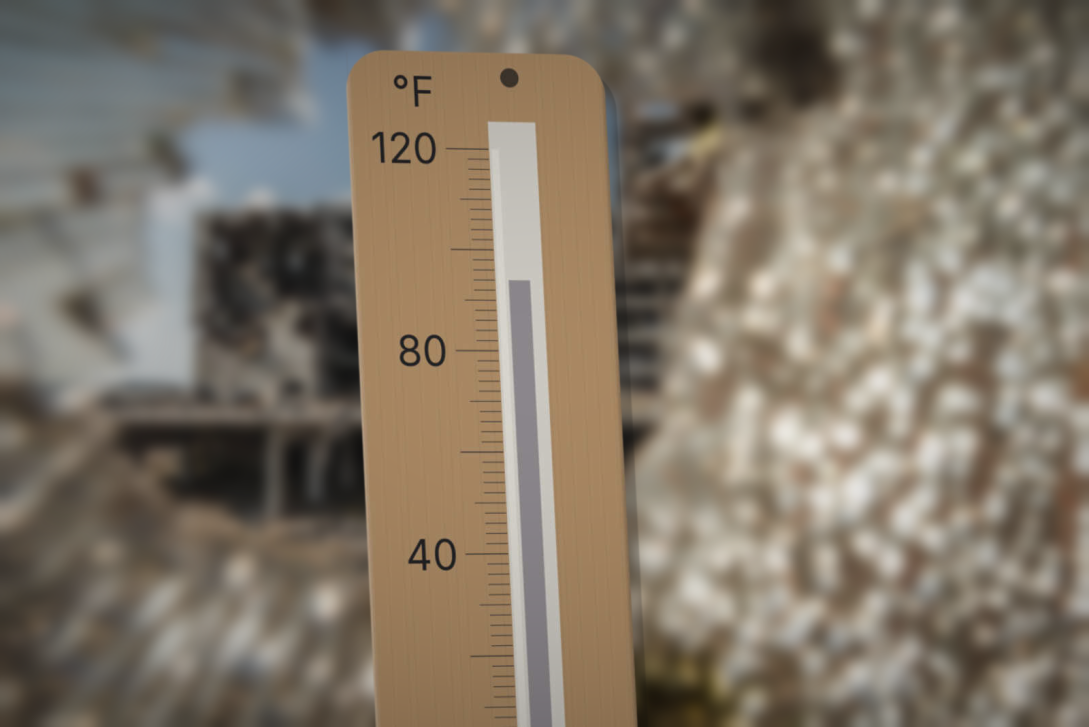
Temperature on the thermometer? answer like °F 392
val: °F 94
